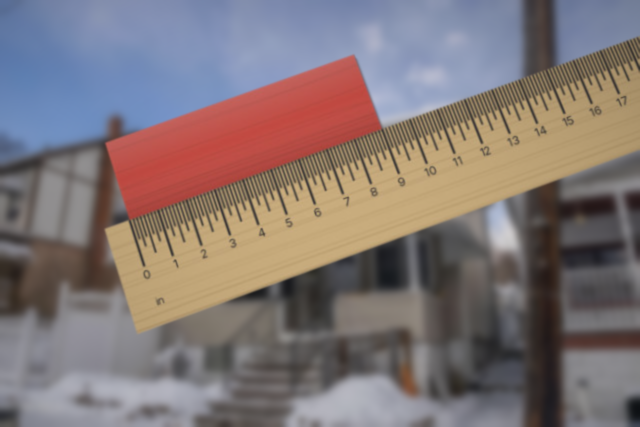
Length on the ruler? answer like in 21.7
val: in 9
